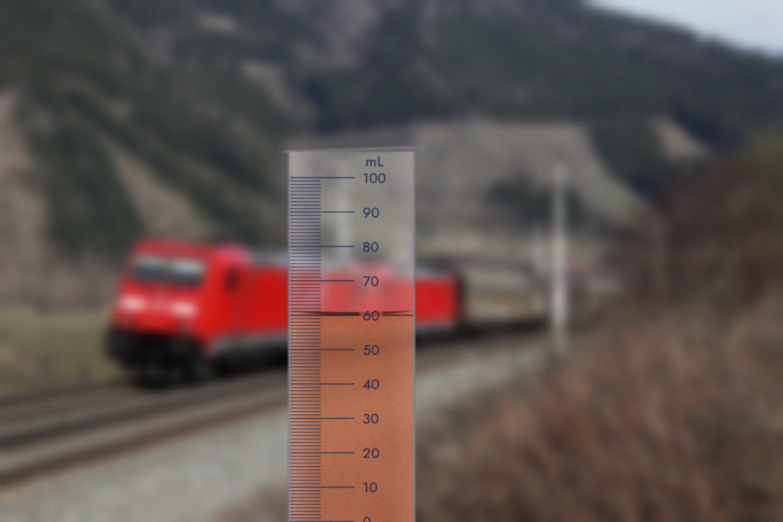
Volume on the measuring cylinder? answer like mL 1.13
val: mL 60
